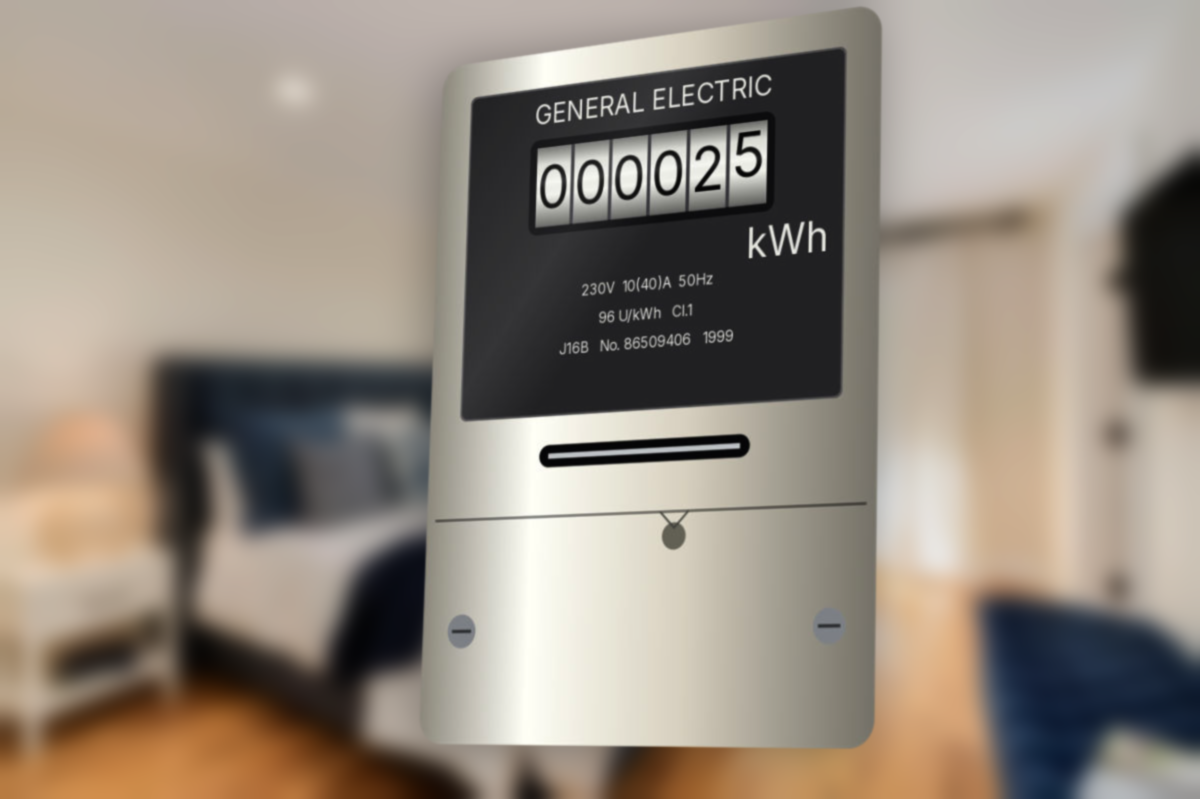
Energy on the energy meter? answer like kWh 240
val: kWh 25
